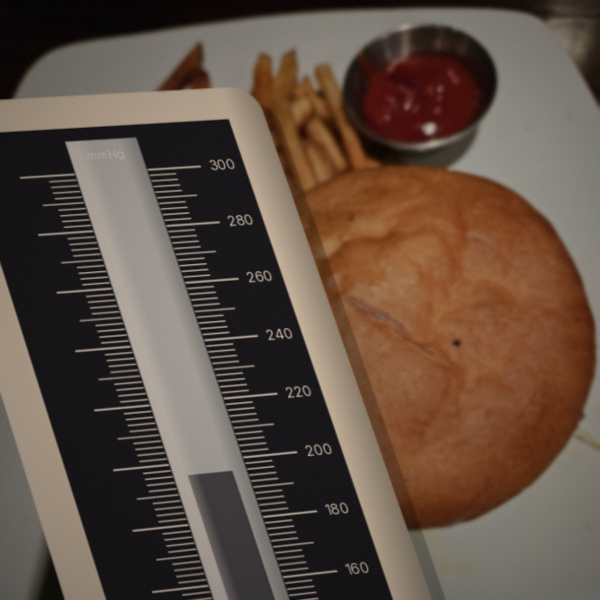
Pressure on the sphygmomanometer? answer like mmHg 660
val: mmHg 196
